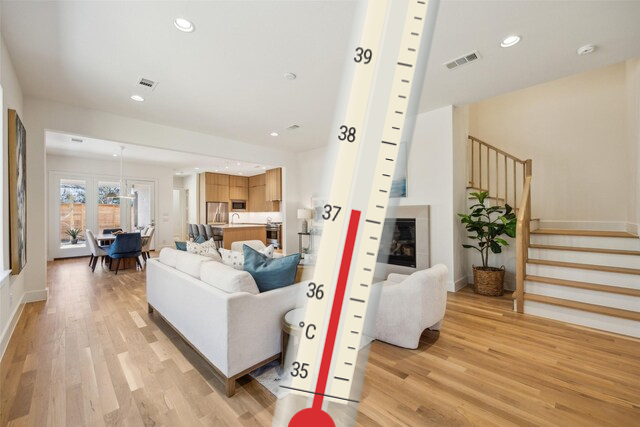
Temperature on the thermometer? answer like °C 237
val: °C 37.1
